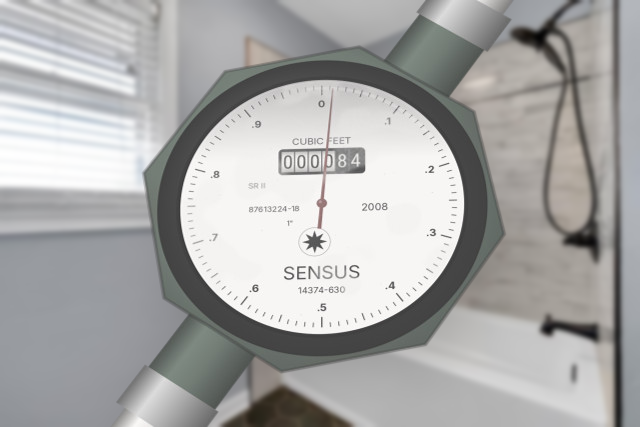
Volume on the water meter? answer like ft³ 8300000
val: ft³ 84.01
